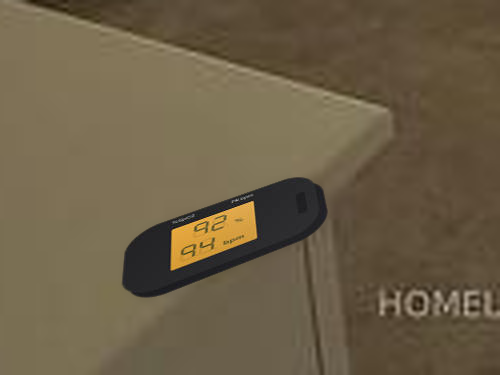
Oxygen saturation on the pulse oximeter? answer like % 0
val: % 92
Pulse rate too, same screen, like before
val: bpm 94
